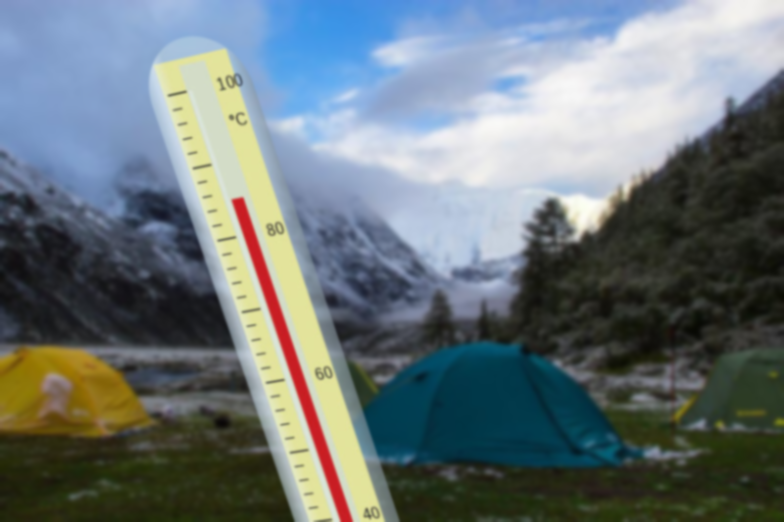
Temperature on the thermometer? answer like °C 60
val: °C 85
